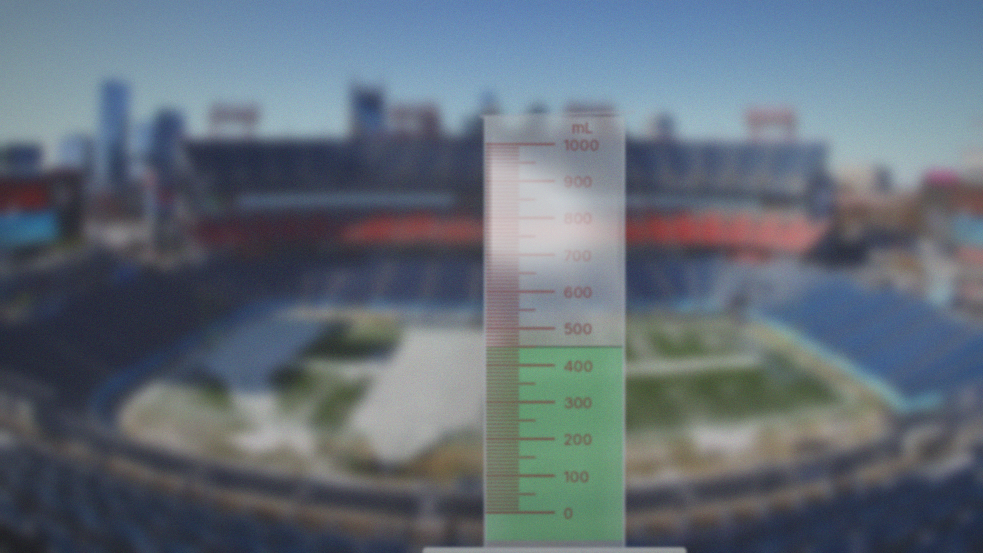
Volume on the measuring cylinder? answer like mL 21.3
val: mL 450
